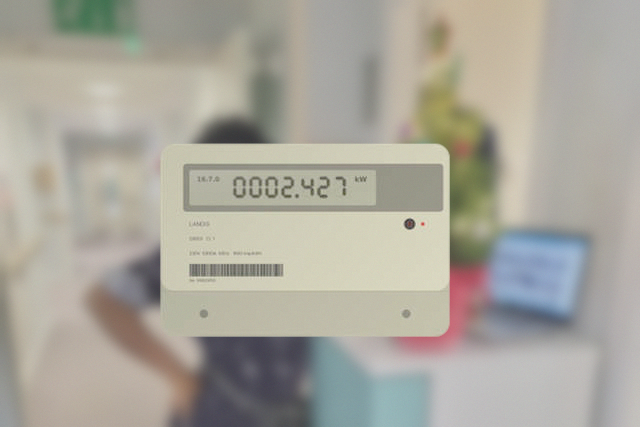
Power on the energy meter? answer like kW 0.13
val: kW 2.427
